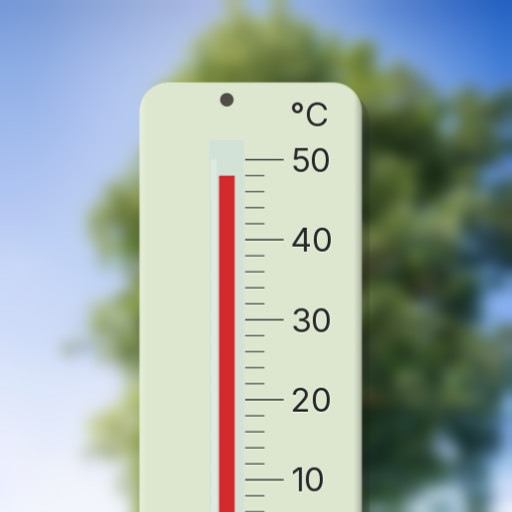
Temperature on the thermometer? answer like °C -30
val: °C 48
